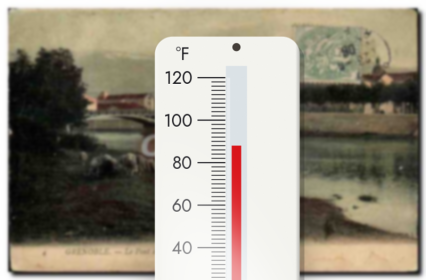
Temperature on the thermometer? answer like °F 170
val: °F 88
